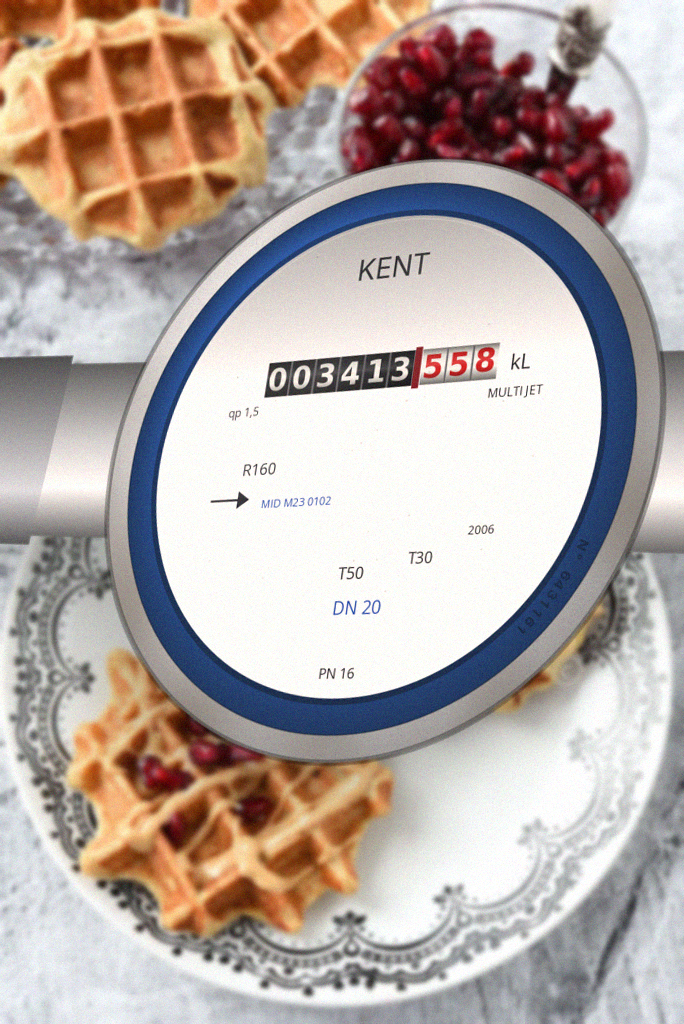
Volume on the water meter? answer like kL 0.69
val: kL 3413.558
